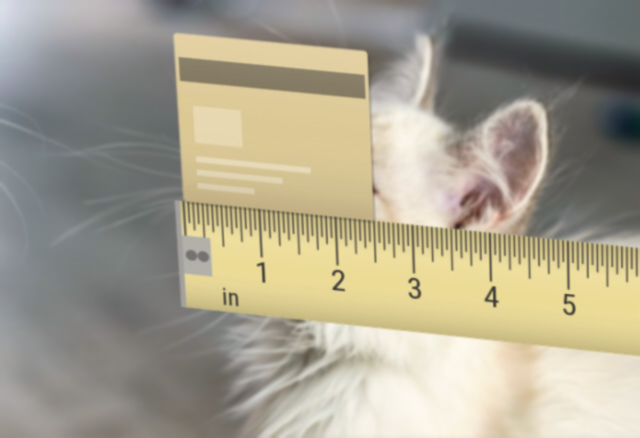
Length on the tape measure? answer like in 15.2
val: in 2.5
